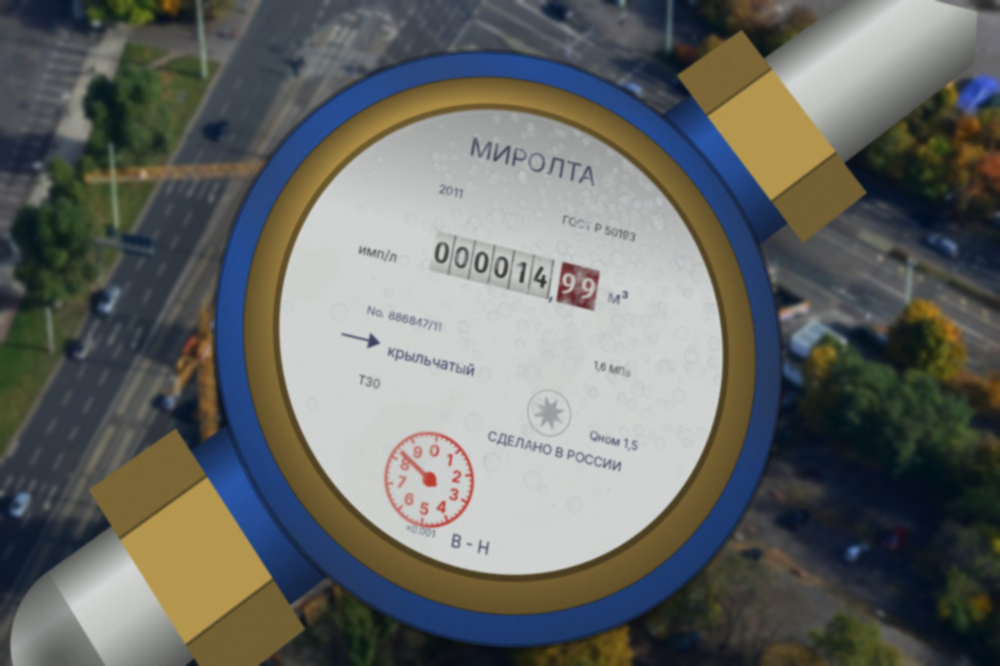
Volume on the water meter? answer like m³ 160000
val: m³ 14.998
